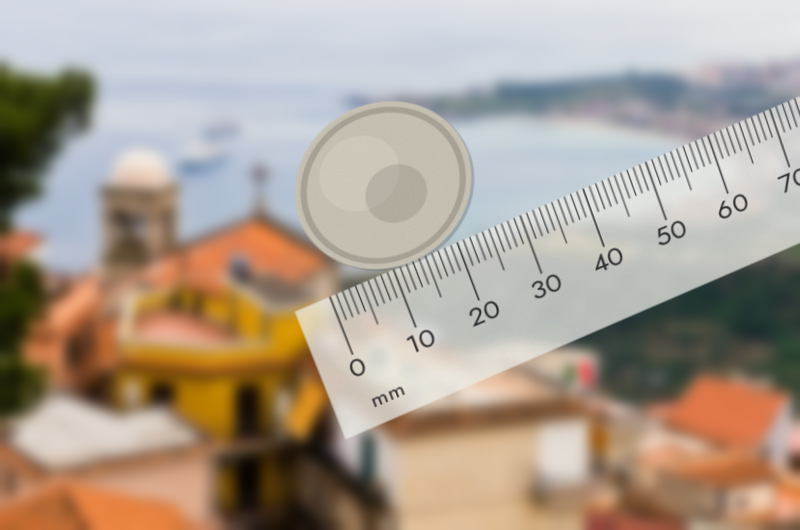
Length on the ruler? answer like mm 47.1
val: mm 26
